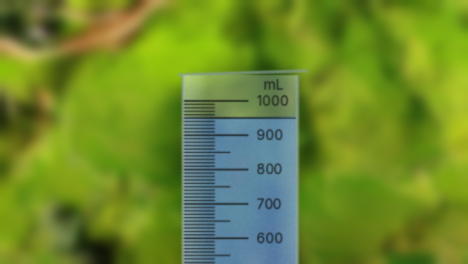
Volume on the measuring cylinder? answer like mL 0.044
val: mL 950
